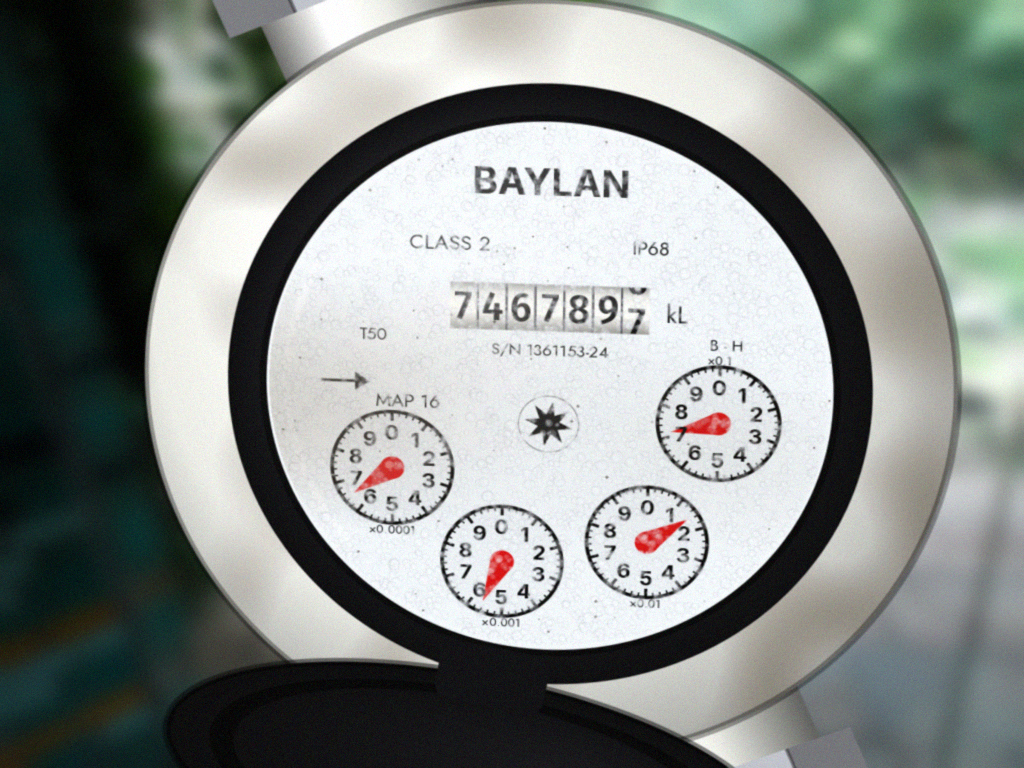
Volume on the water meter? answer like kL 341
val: kL 7467896.7156
